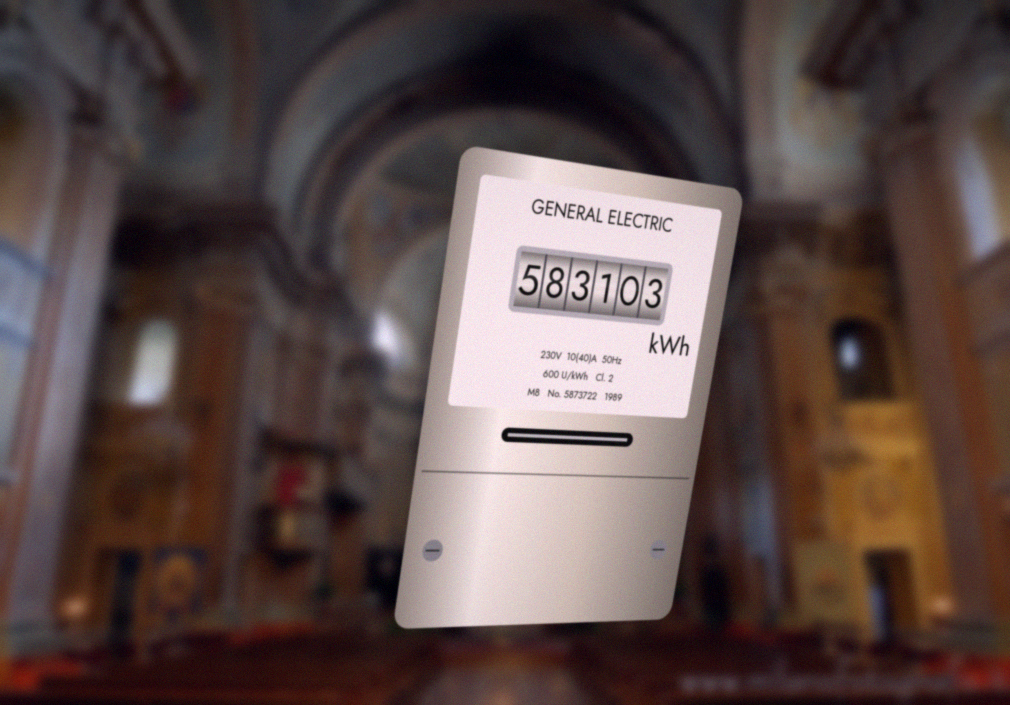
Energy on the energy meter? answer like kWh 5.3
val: kWh 583103
